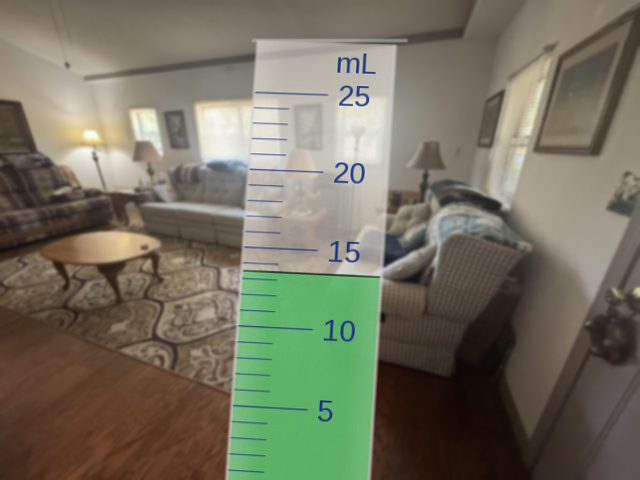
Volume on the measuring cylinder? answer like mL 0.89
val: mL 13.5
